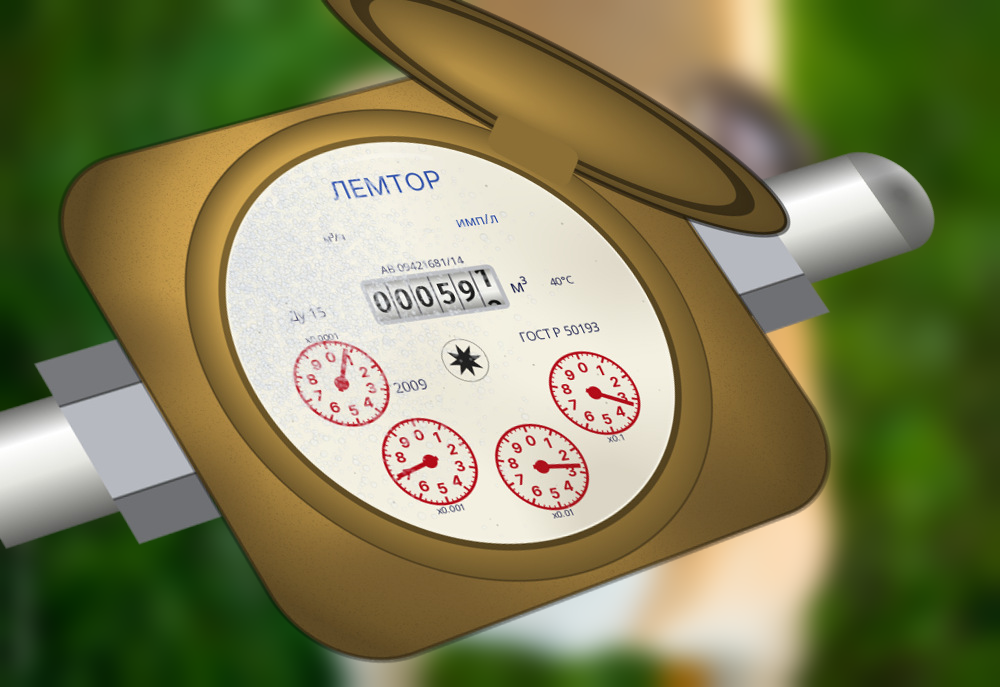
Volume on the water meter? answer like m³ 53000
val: m³ 591.3270
